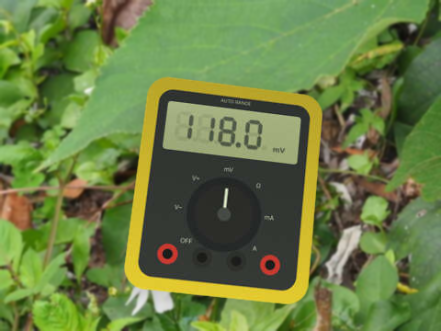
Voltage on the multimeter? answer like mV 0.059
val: mV 118.0
